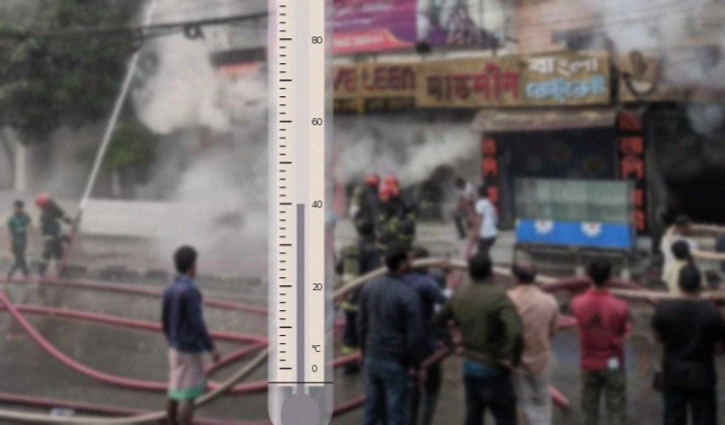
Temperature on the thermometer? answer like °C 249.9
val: °C 40
